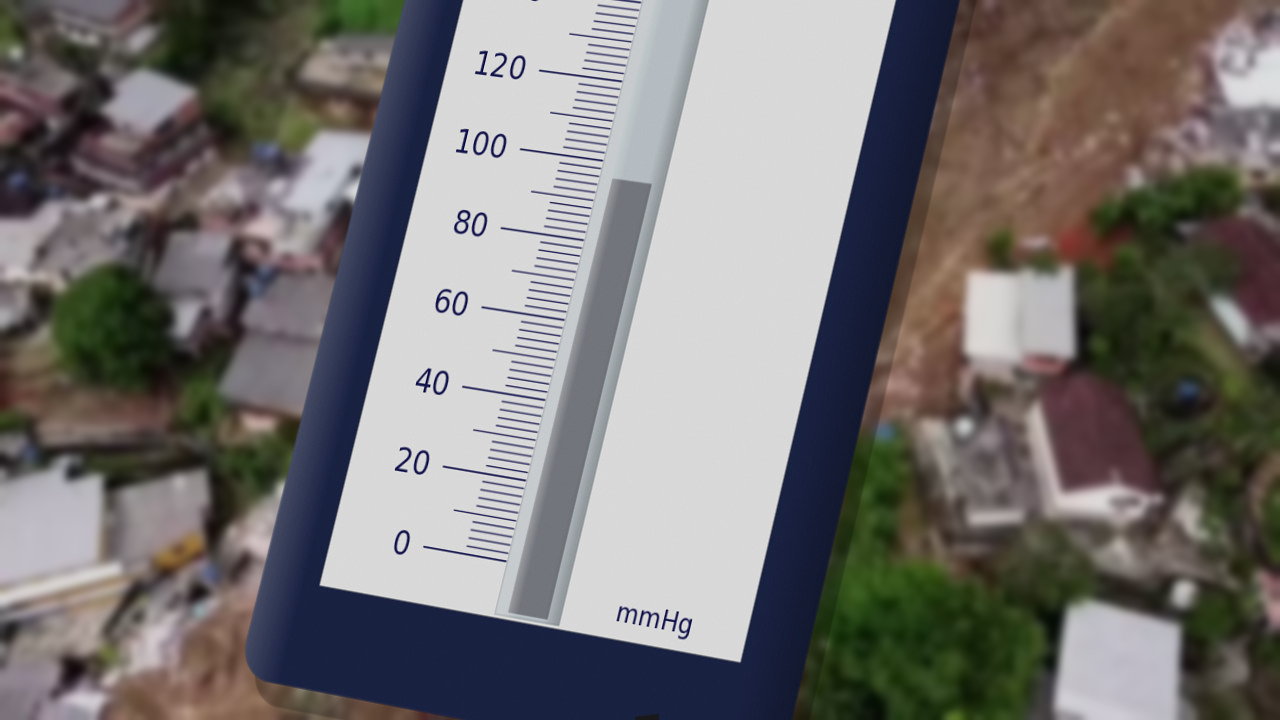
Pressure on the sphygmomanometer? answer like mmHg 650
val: mmHg 96
